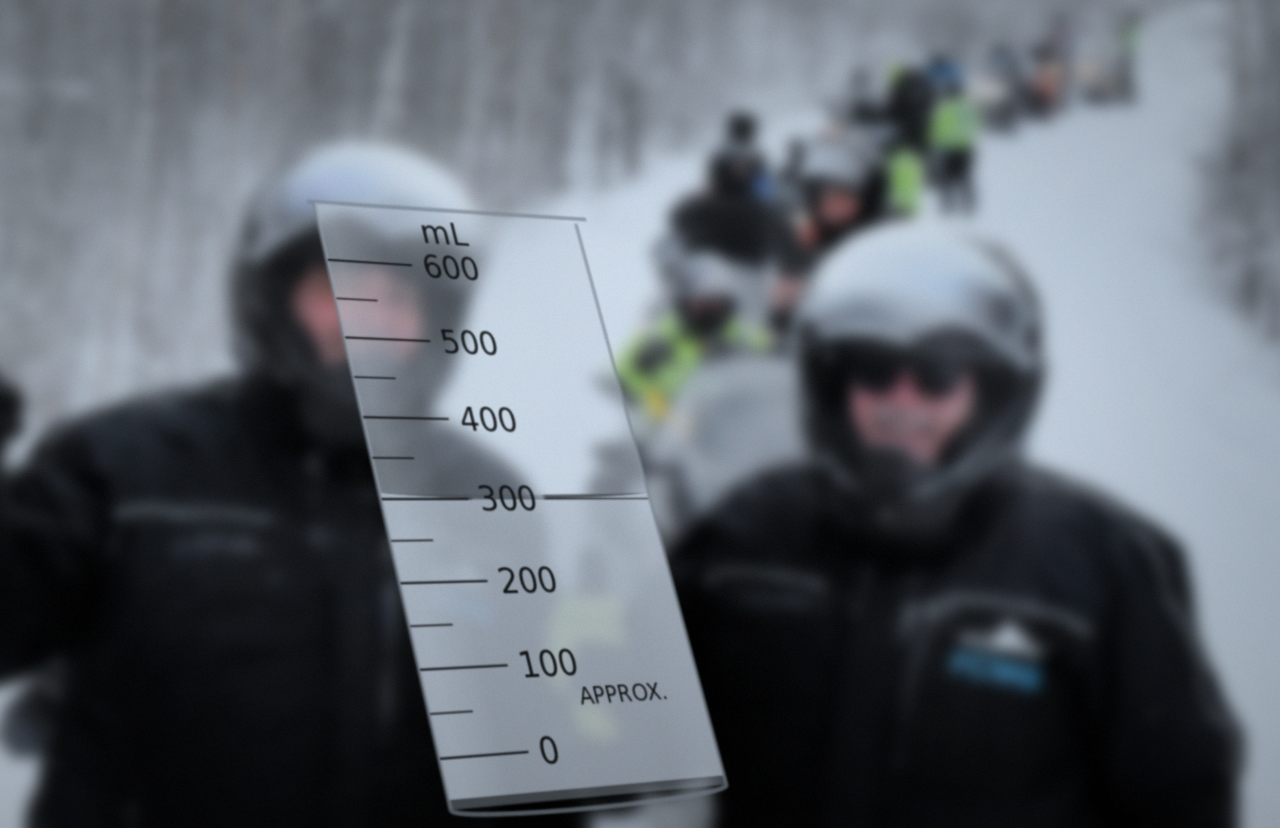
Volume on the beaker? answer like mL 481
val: mL 300
